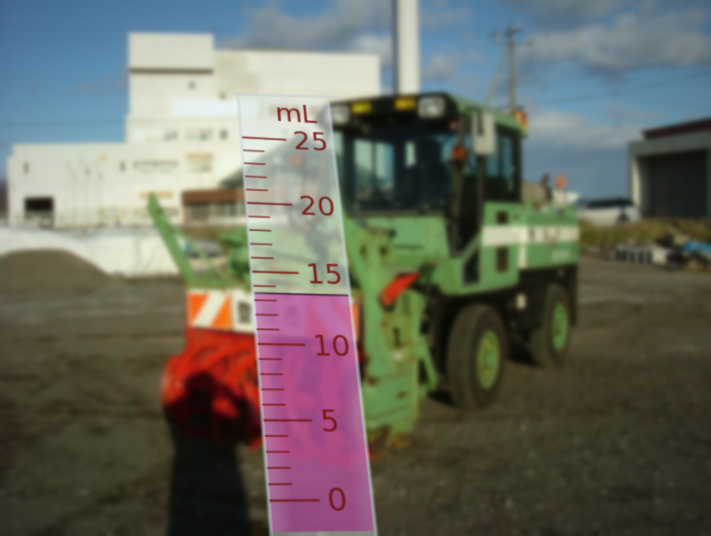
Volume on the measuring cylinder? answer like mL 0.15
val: mL 13.5
